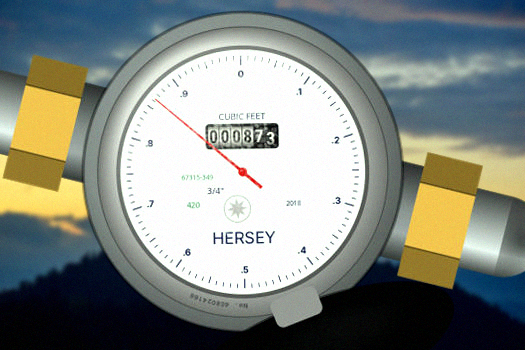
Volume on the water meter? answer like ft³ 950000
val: ft³ 872.86
